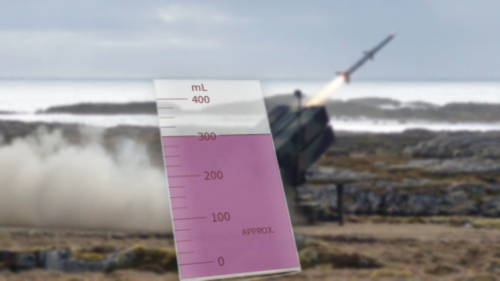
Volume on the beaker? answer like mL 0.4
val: mL 300
